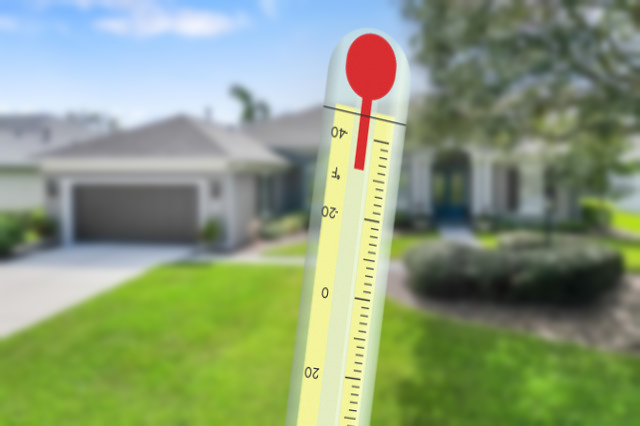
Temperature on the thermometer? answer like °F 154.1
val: °F -32
